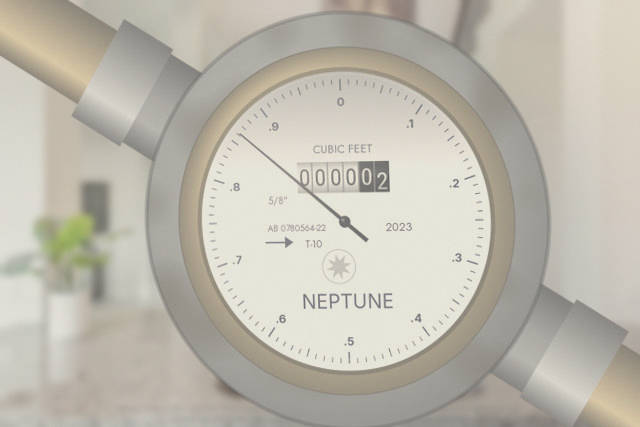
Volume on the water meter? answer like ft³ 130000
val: ft³ 1.86
